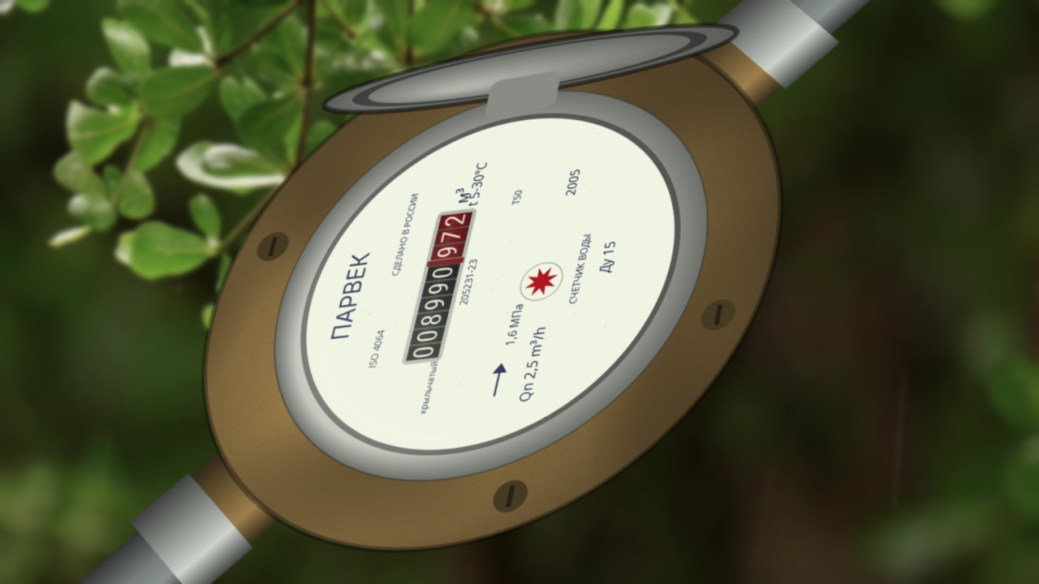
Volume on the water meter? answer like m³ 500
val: m³ 8990.972
